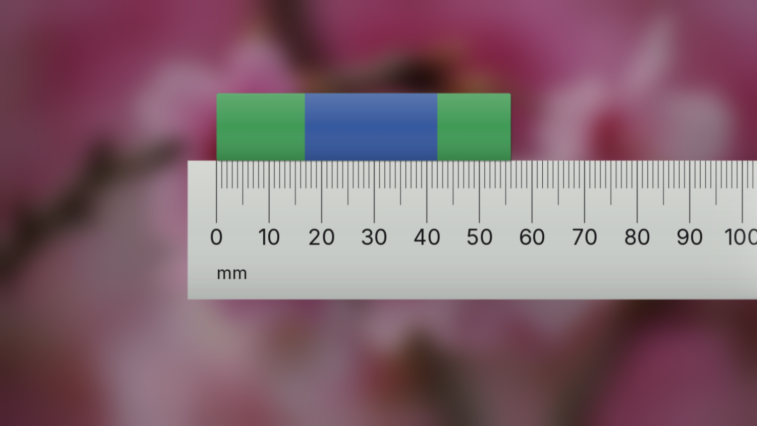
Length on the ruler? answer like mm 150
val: mm 56
